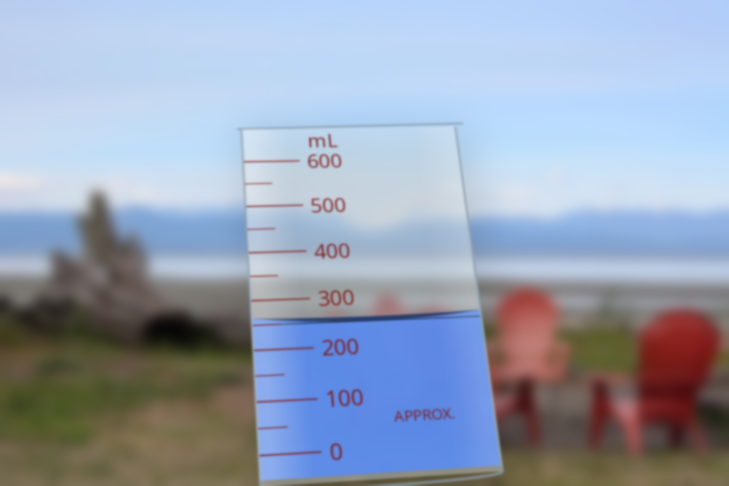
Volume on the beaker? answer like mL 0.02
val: mL 250
